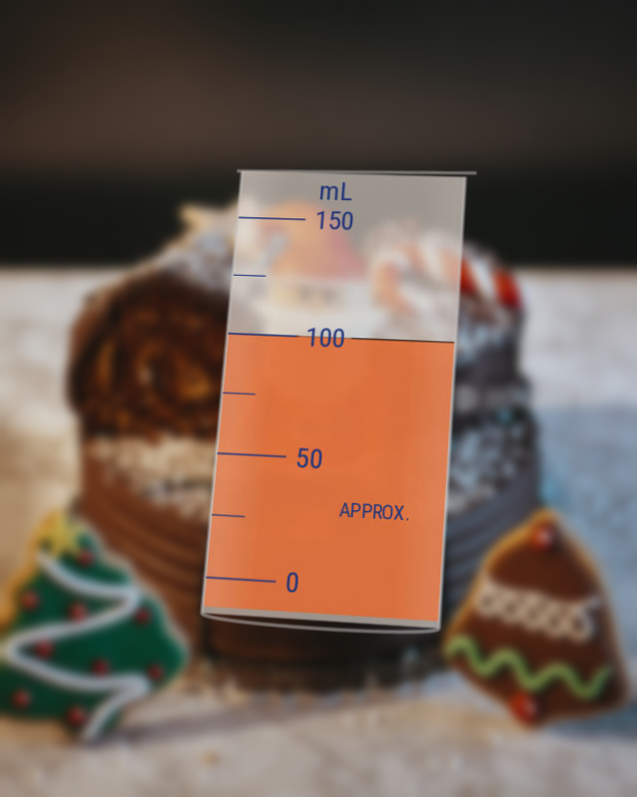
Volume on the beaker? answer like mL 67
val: mL 100
